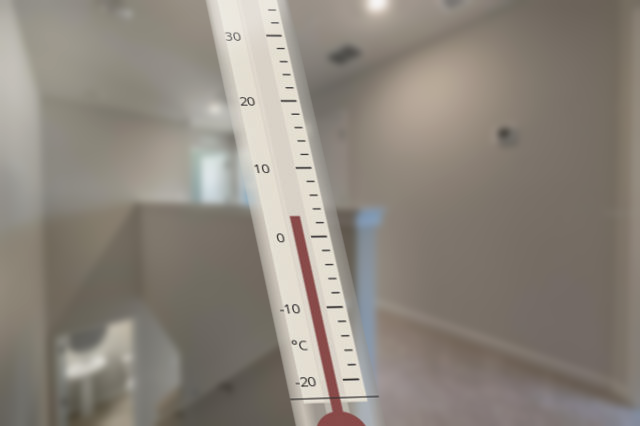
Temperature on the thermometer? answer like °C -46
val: °C 3
